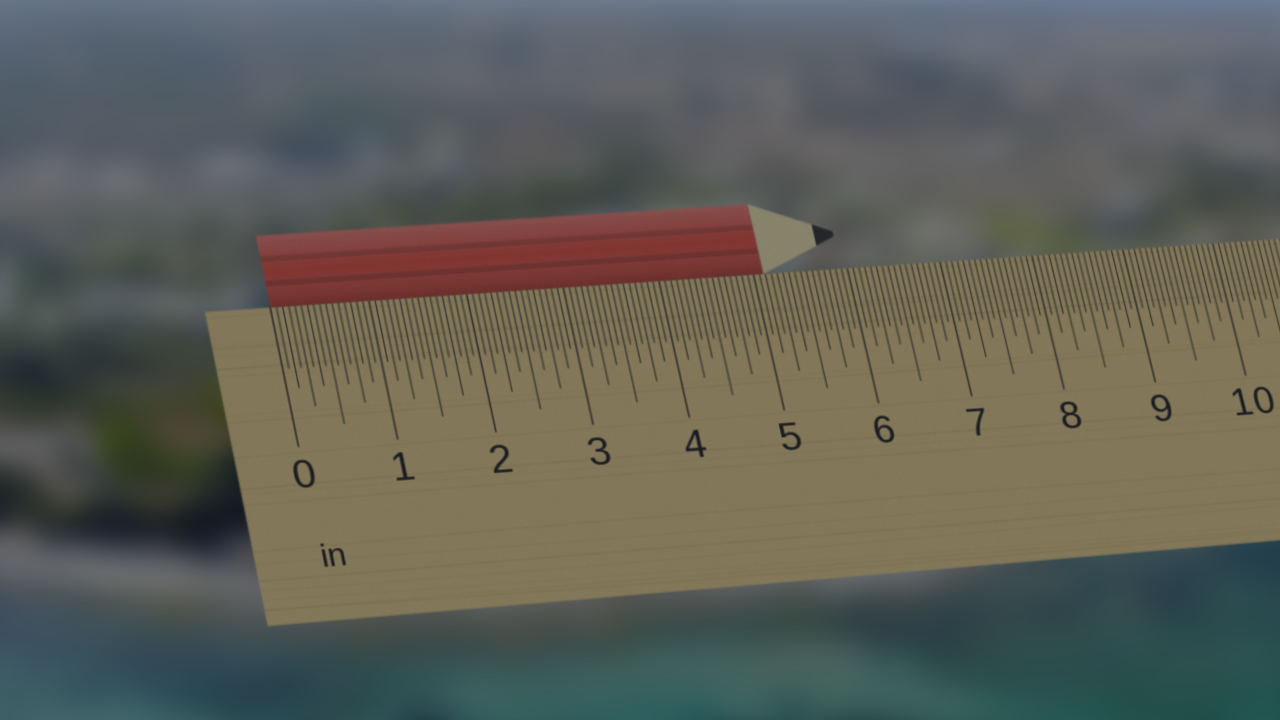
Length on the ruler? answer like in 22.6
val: in 5.9375
